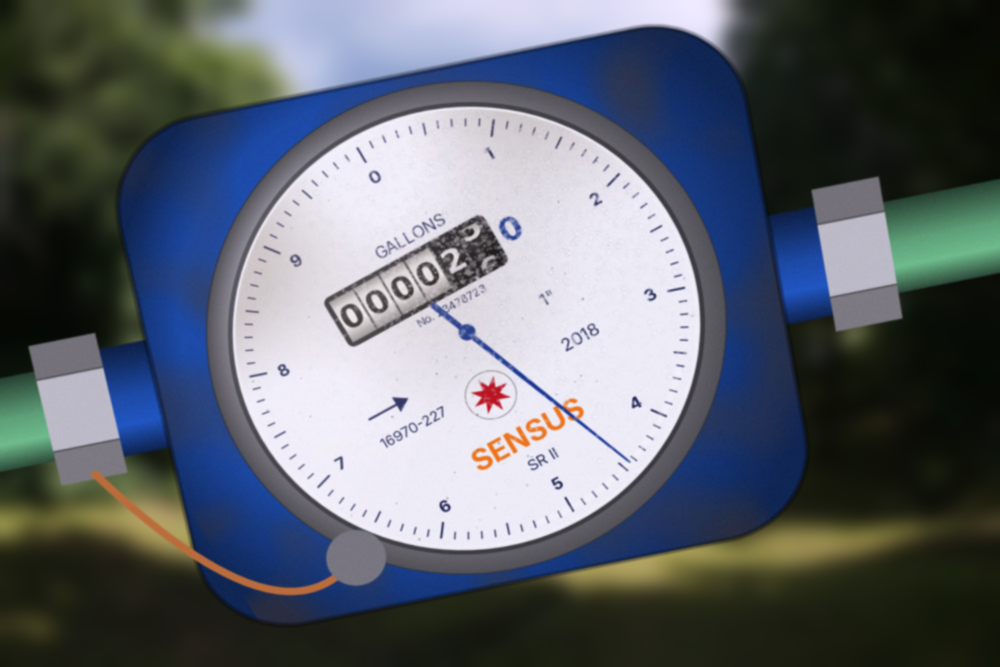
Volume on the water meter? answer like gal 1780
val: gal 254.4
